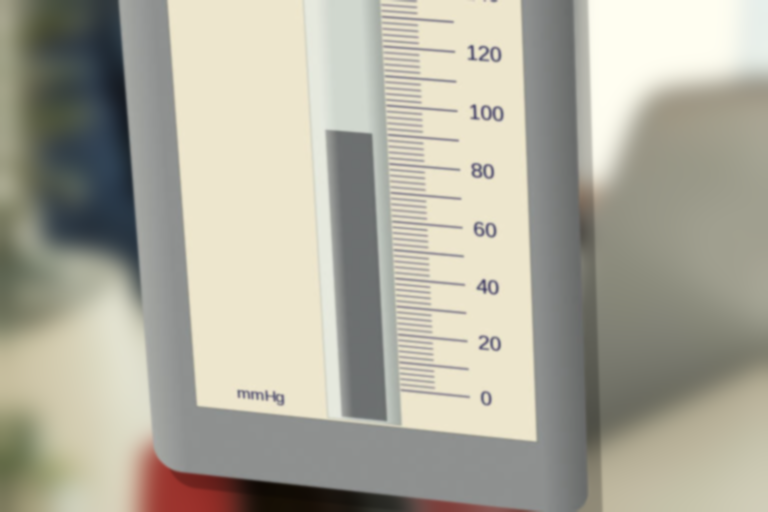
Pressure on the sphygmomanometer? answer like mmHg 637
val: mmHg 90
